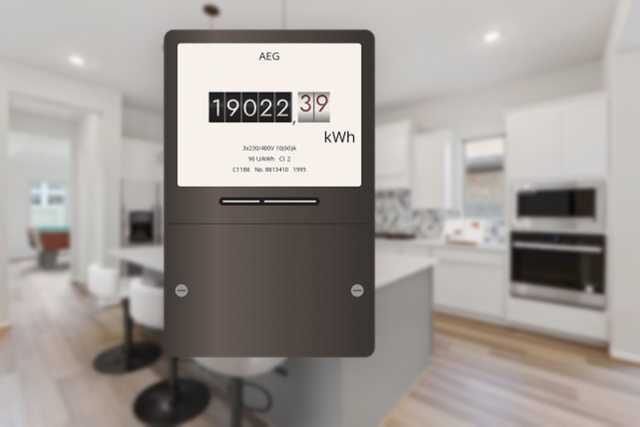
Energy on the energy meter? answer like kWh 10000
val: kWh 19022.39
